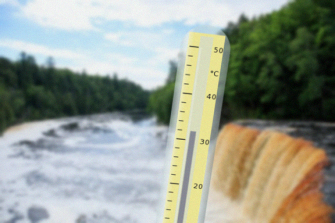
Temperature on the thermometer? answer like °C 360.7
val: °C 32
